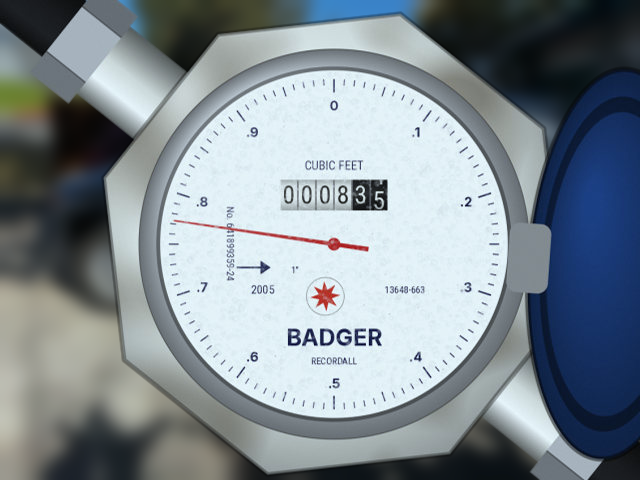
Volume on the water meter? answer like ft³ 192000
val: ft³ 834.77
